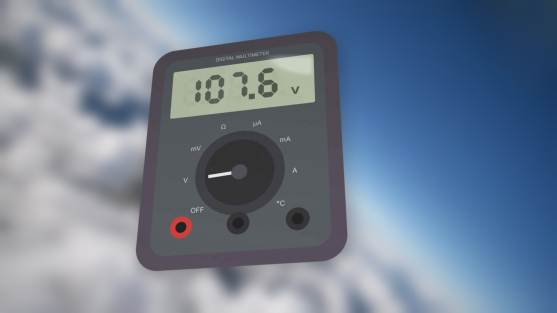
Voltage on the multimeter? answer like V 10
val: V 107.6
